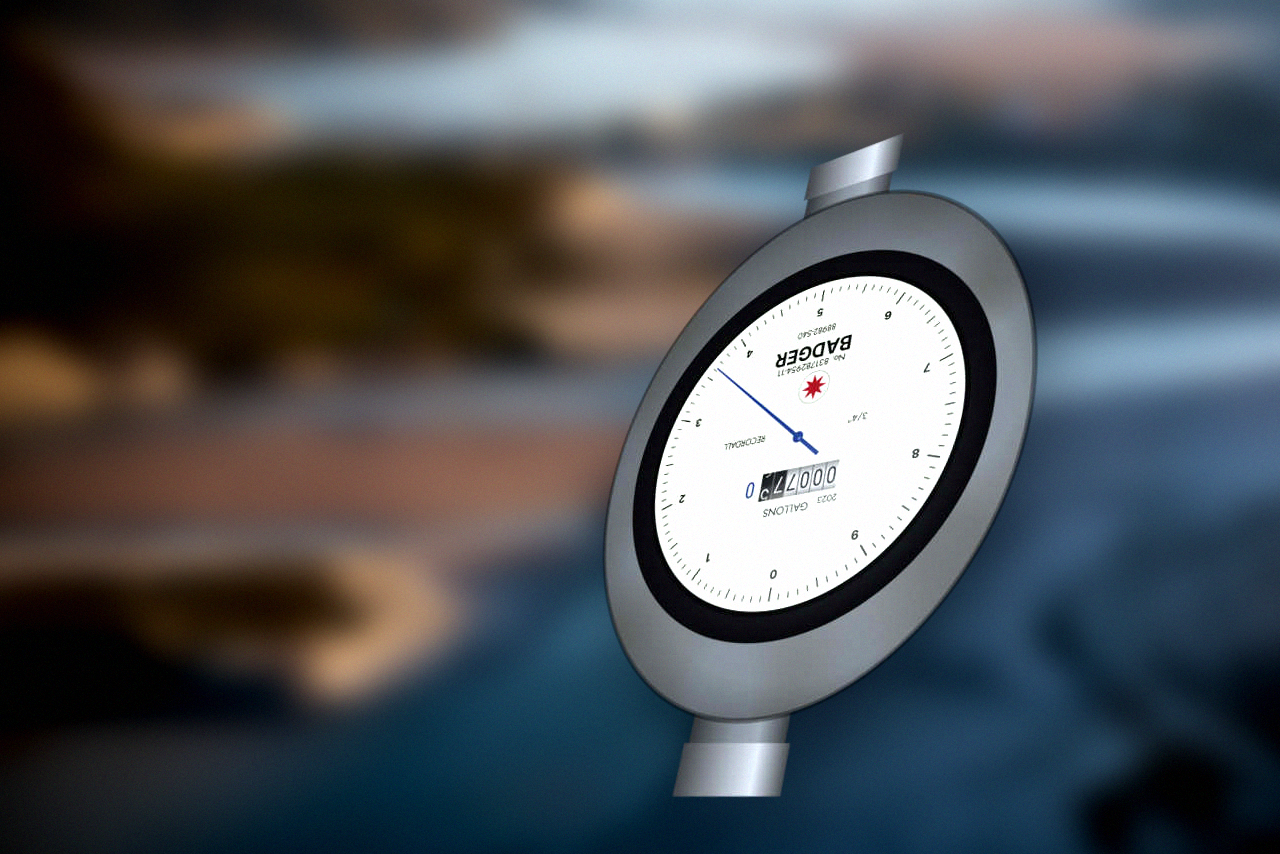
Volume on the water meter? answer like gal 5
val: gal 7753.6
